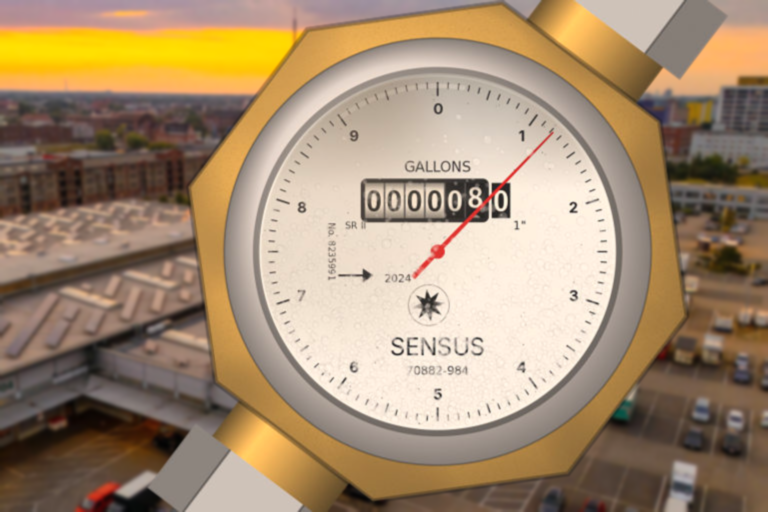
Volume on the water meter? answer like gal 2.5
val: gal 81.2
